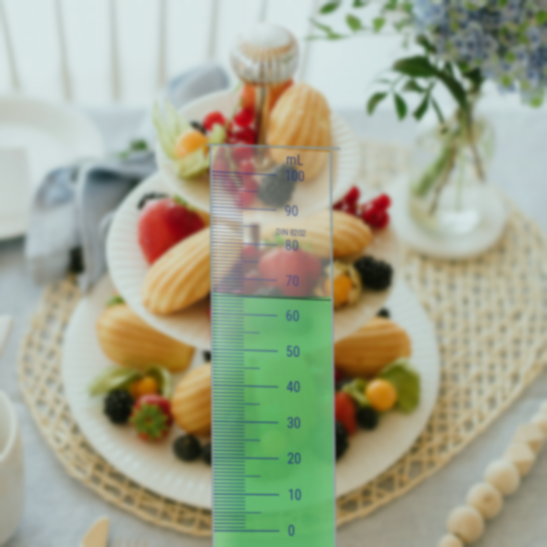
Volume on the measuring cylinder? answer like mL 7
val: mL 65
